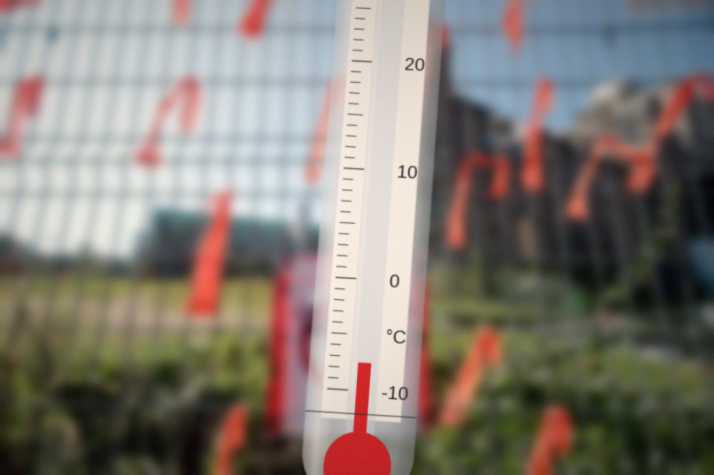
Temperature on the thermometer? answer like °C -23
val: °C -7.5
